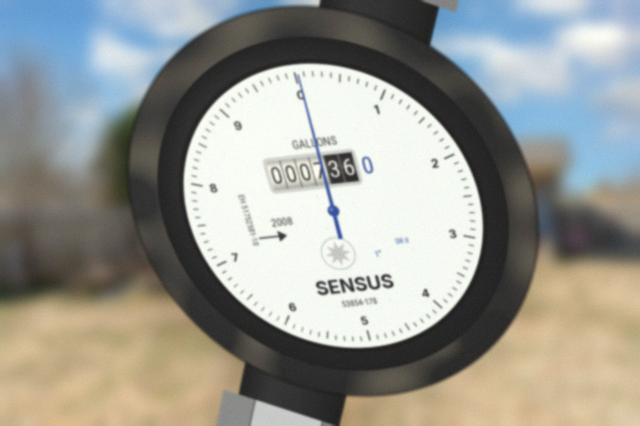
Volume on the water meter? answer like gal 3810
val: gal 7360.0
